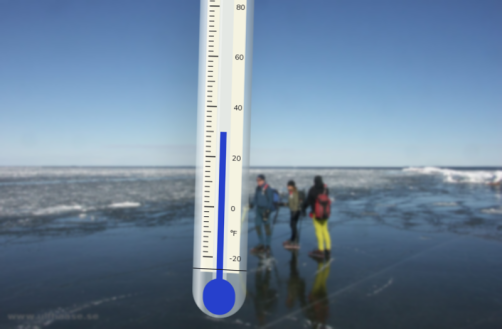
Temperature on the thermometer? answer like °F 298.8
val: °F 30
